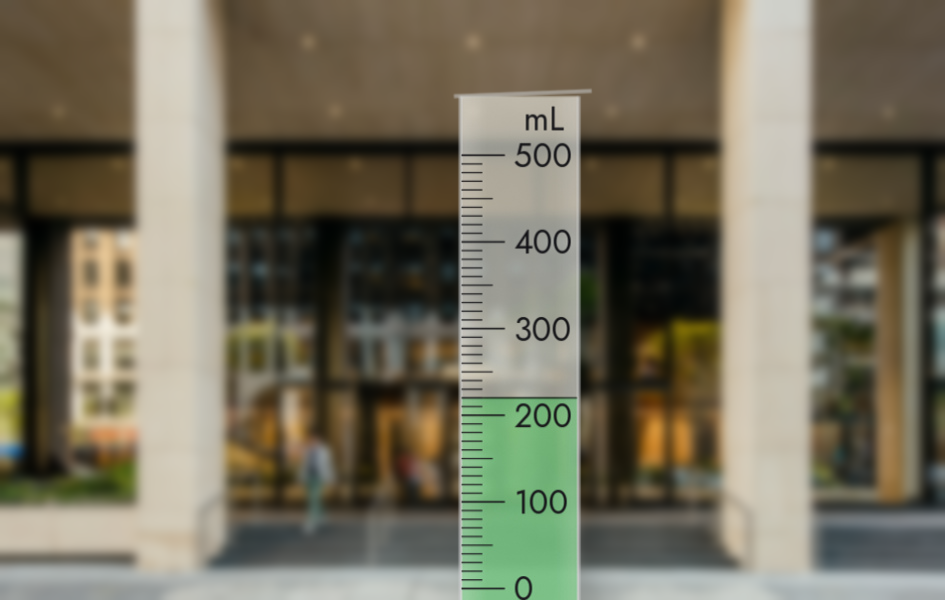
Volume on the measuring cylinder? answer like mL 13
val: mL 220
